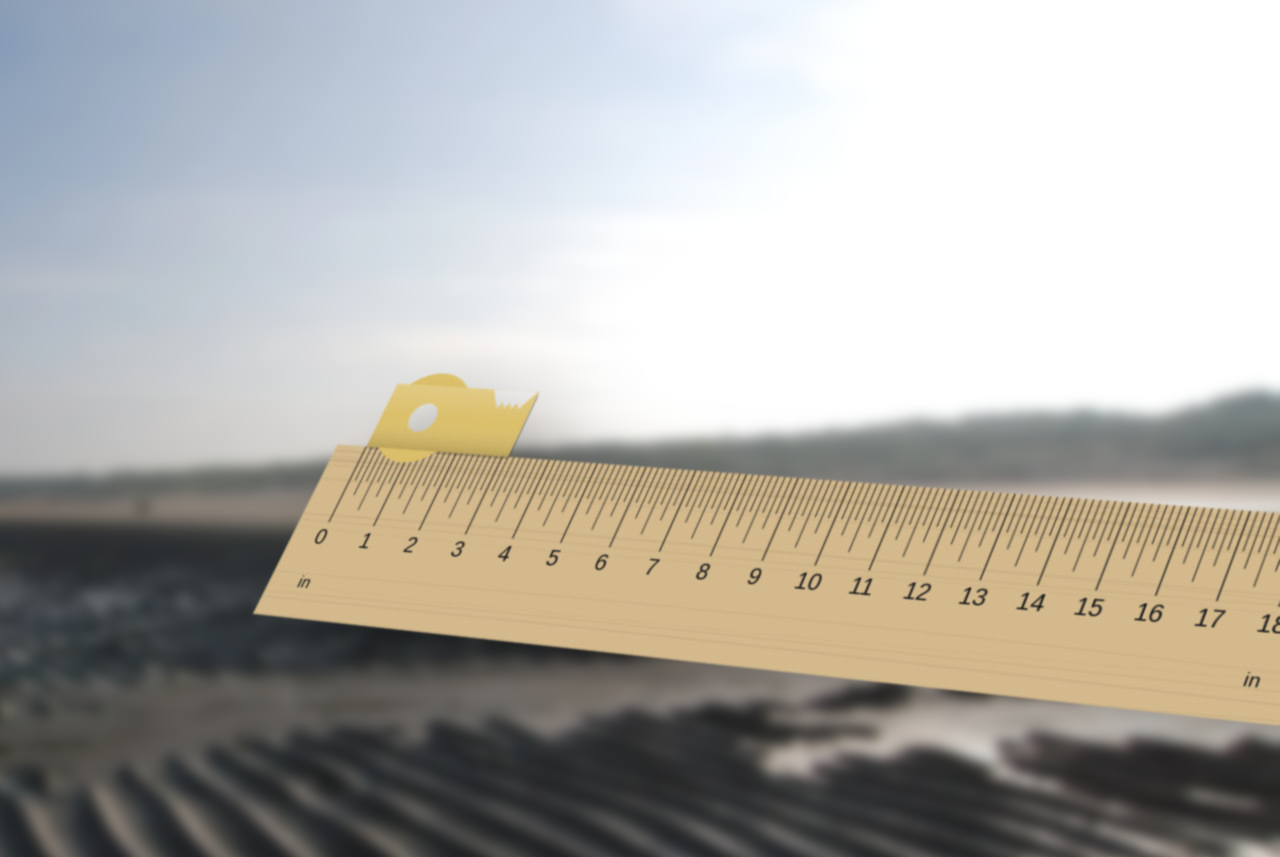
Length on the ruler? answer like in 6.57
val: in 3.125
